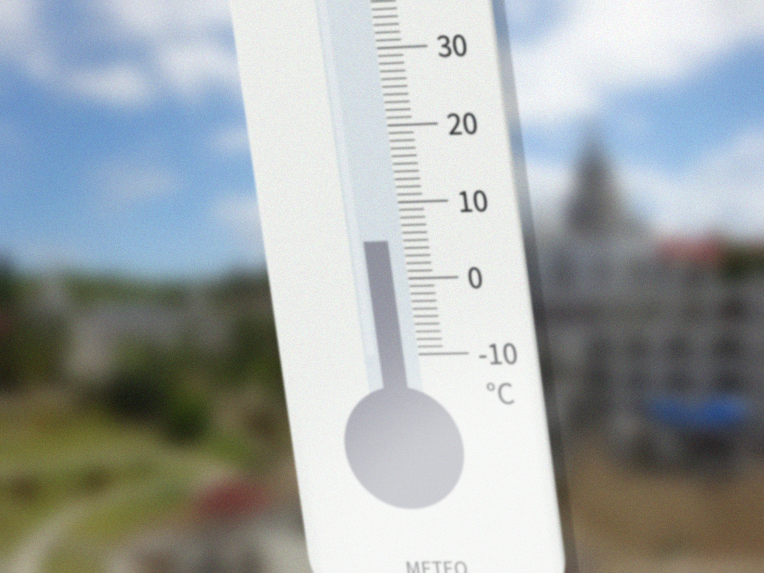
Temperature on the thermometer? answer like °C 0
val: °C 5
